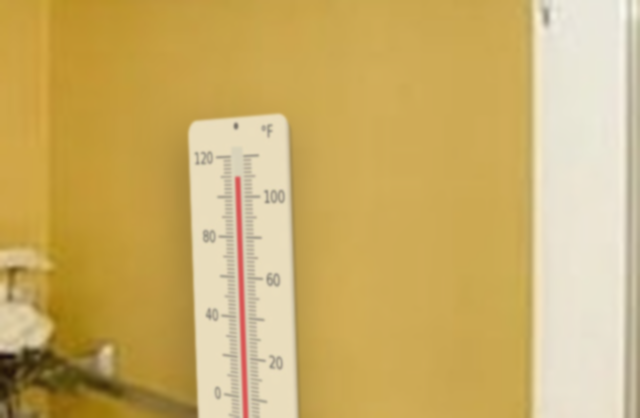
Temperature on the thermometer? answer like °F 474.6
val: °F 110
